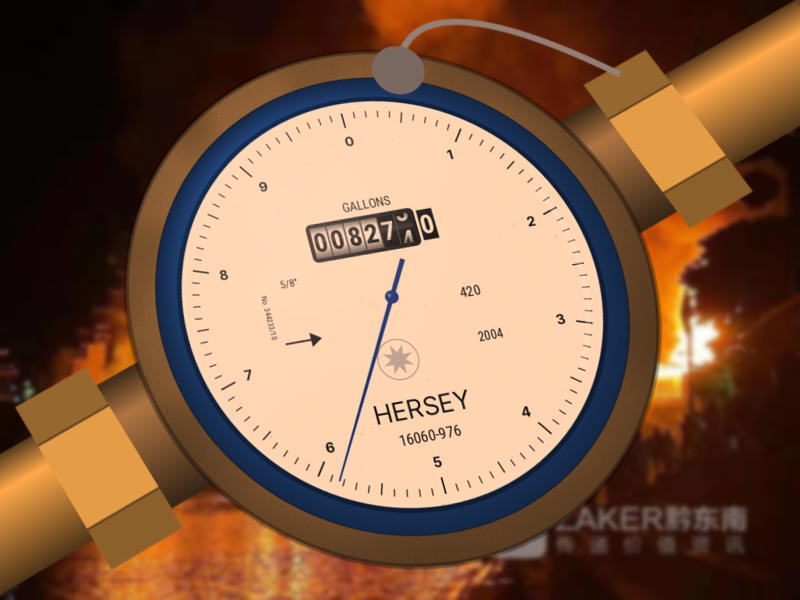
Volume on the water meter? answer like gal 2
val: gal 82735.8
